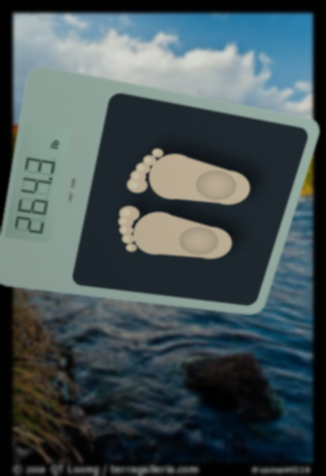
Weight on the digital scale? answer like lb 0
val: lb 264.3
